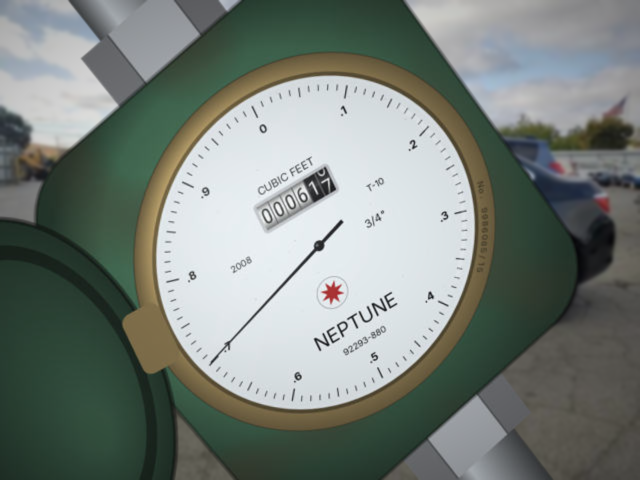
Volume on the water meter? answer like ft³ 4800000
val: ft³ 616.70
